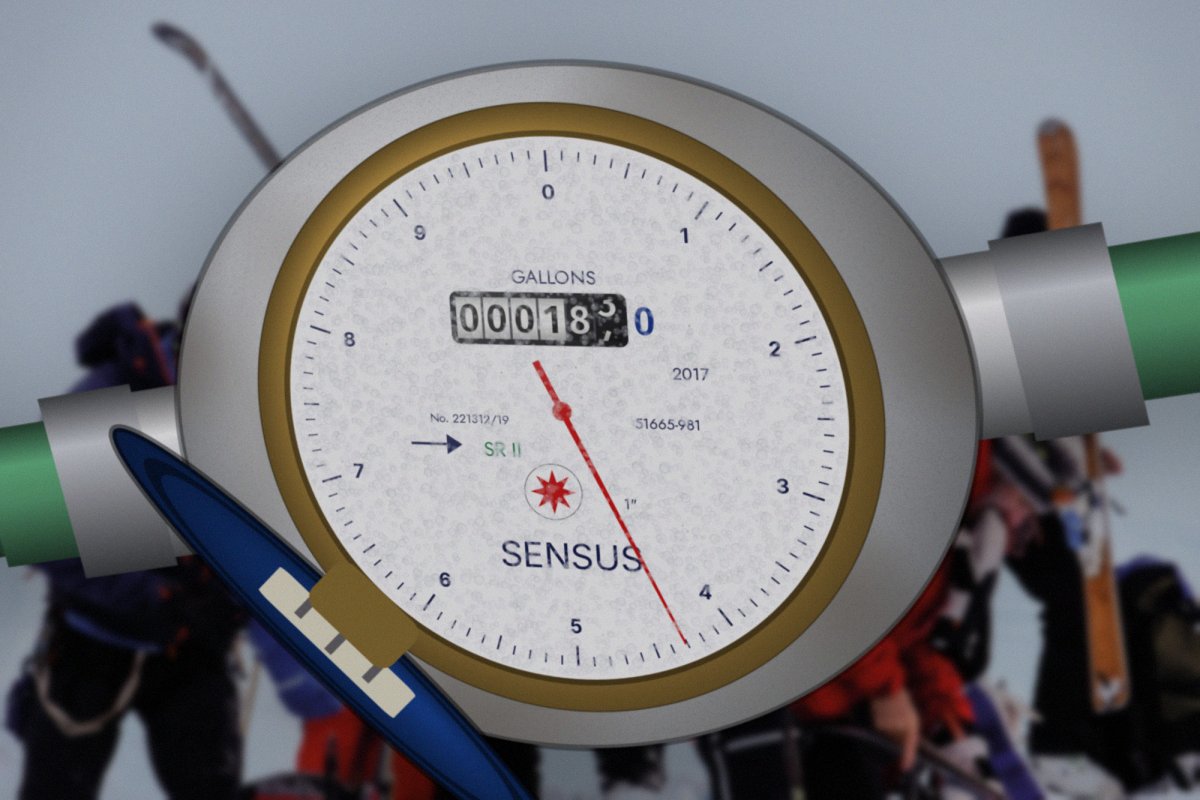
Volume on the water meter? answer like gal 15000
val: gal 1834.3
